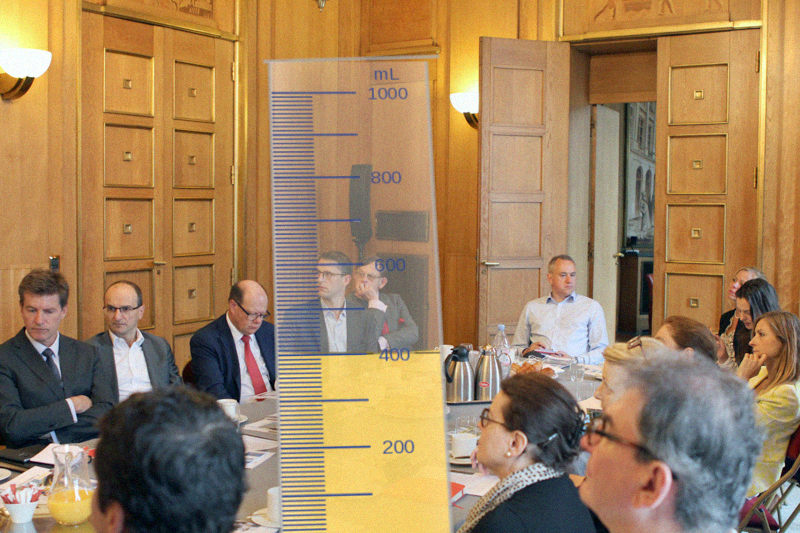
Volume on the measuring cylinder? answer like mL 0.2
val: mL 400
